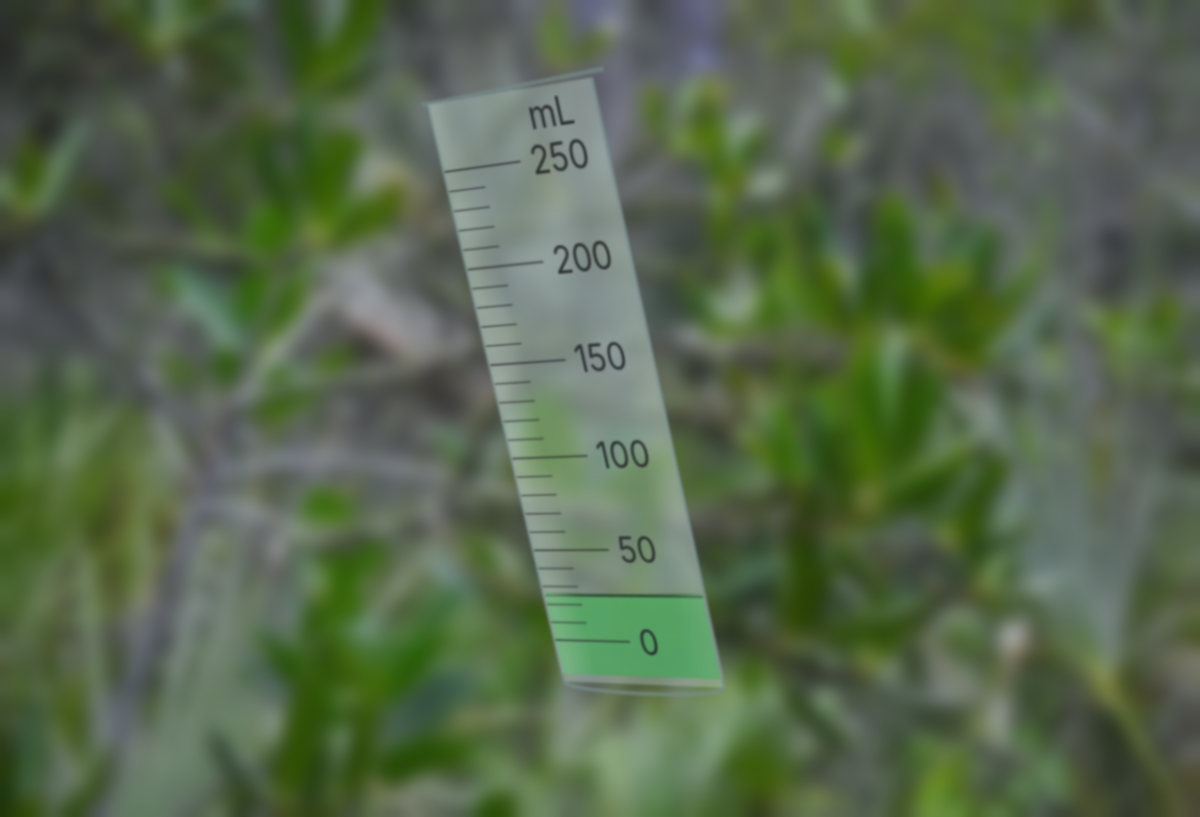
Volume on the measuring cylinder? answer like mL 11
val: mL 25
